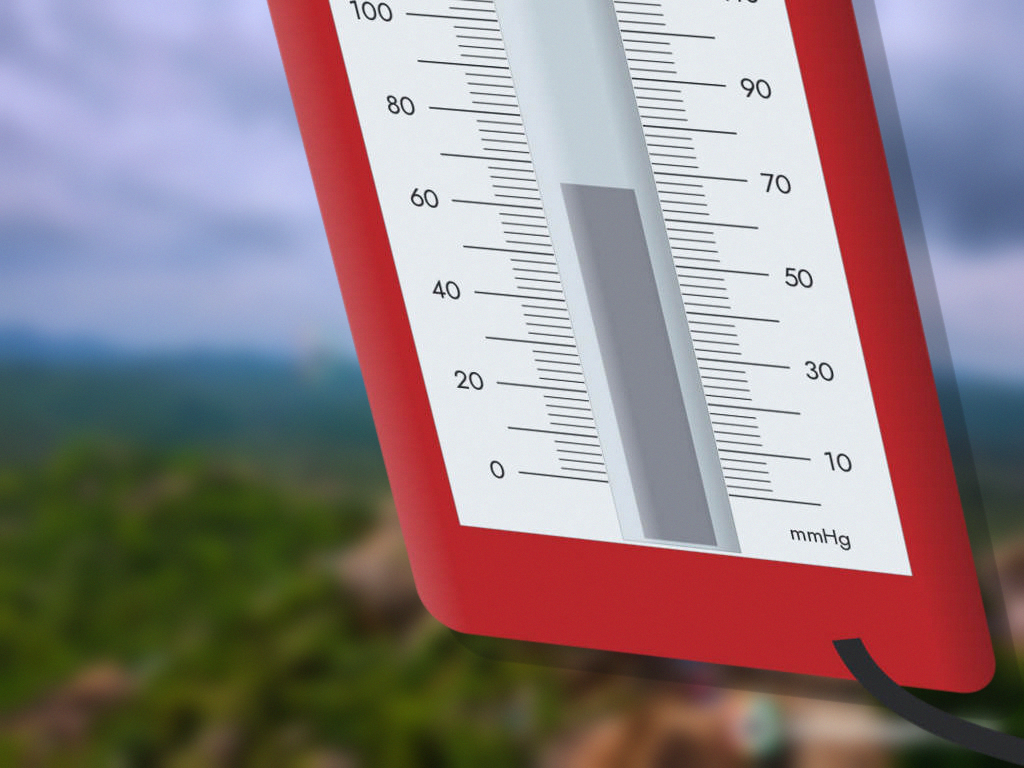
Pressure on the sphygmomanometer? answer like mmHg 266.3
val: mmHg 66
